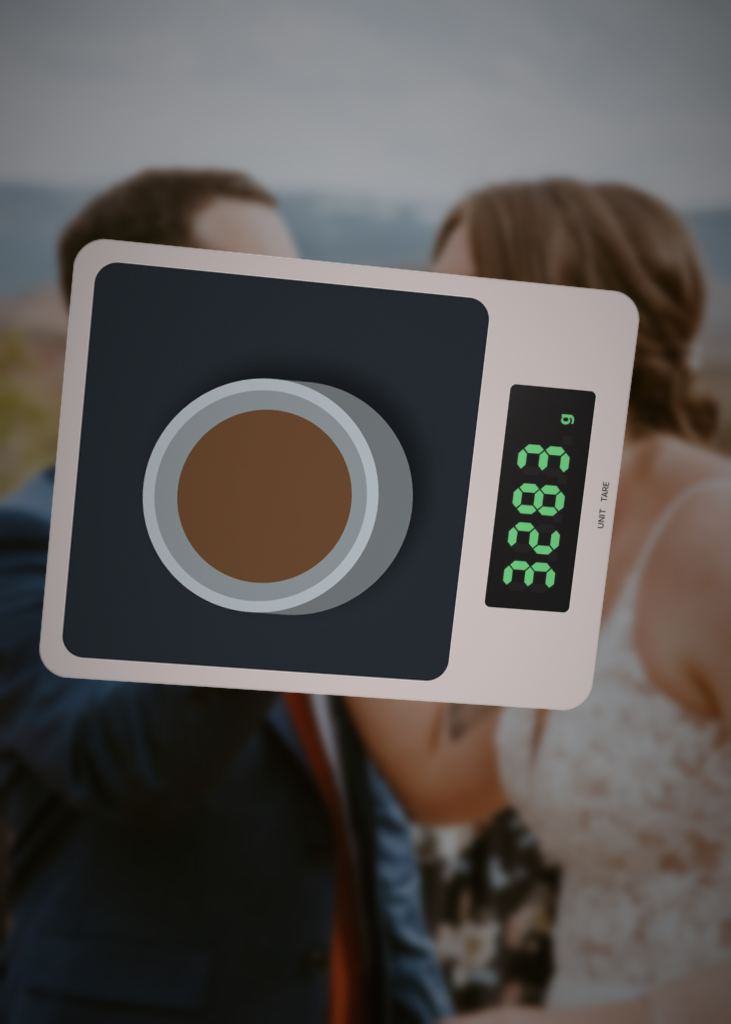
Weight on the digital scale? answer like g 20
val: g 3283
